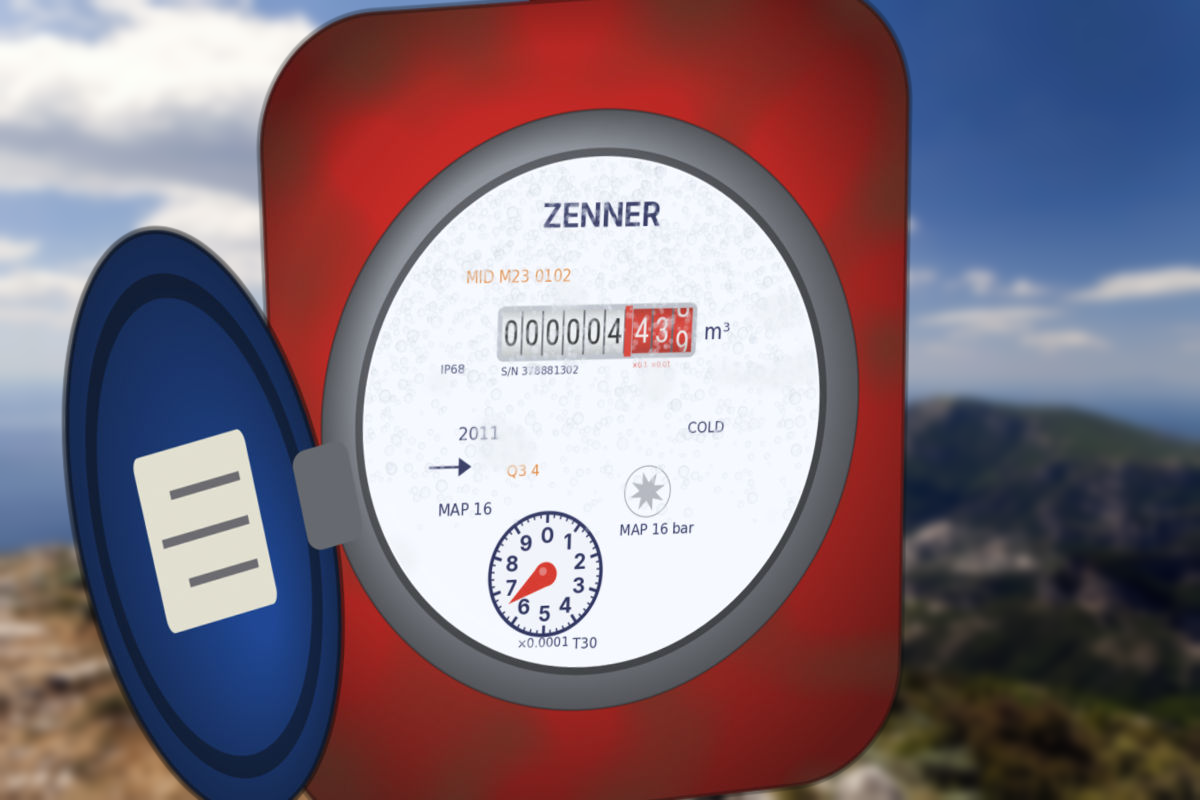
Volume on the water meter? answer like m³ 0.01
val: m³ 4.4386
